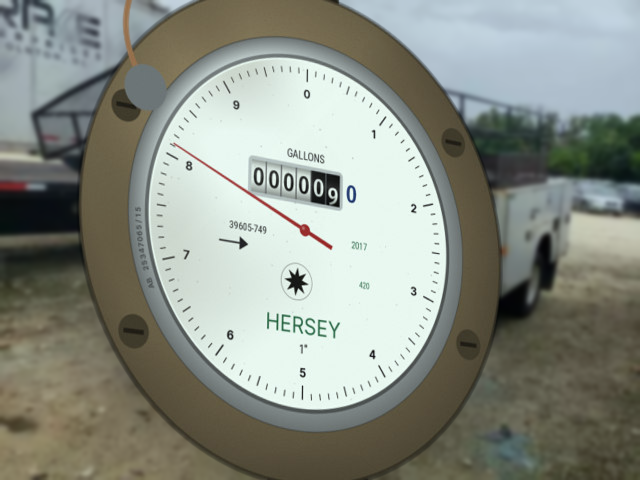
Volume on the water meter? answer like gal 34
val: gal 88.1
